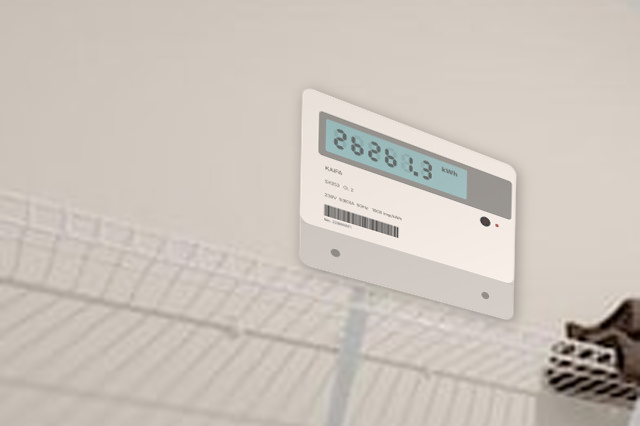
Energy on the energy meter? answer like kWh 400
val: kWh 26261.3
